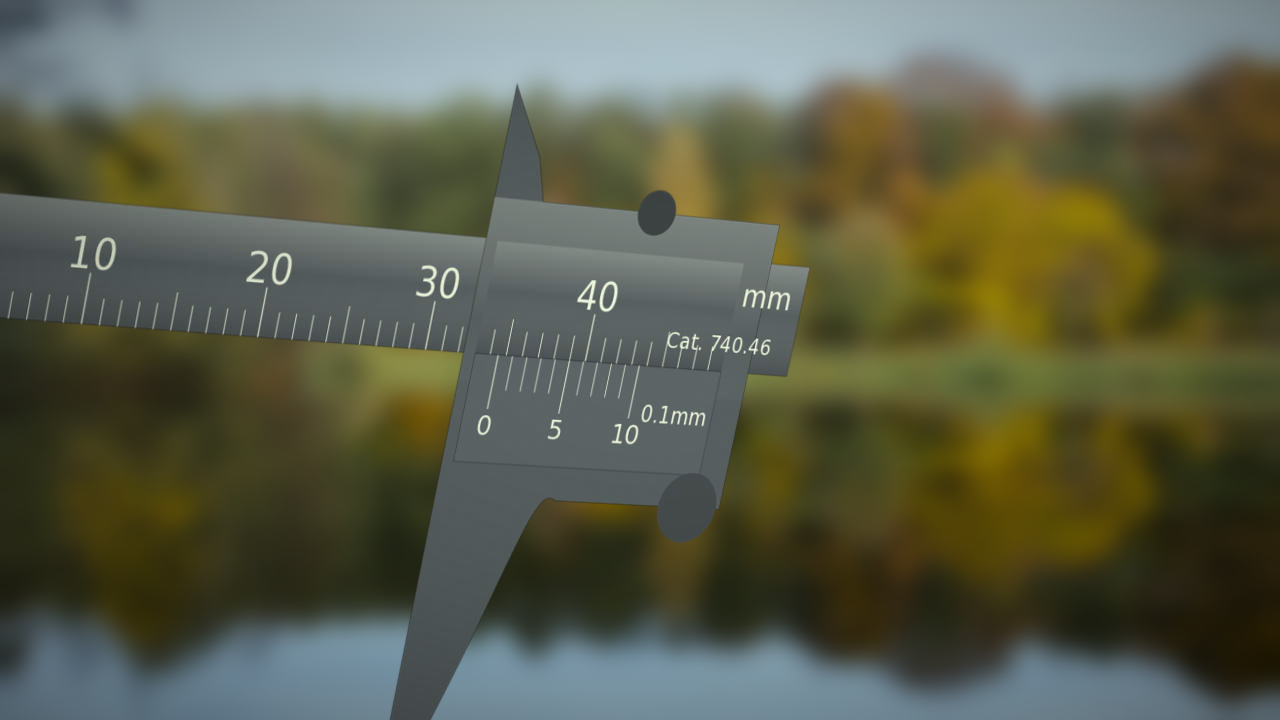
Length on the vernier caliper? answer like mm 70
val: mm 34.5
